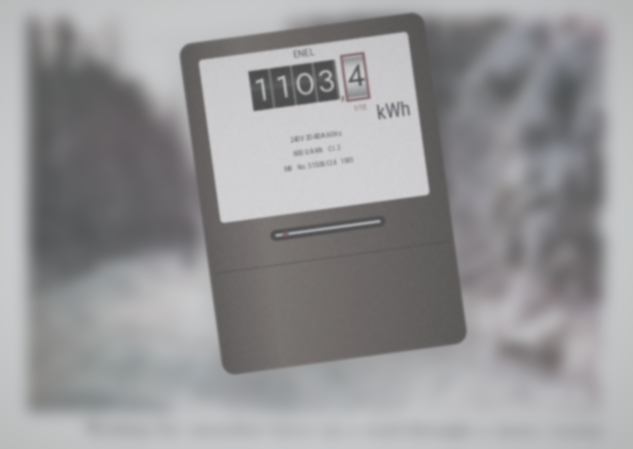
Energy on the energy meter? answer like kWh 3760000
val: kWh 1103.4
